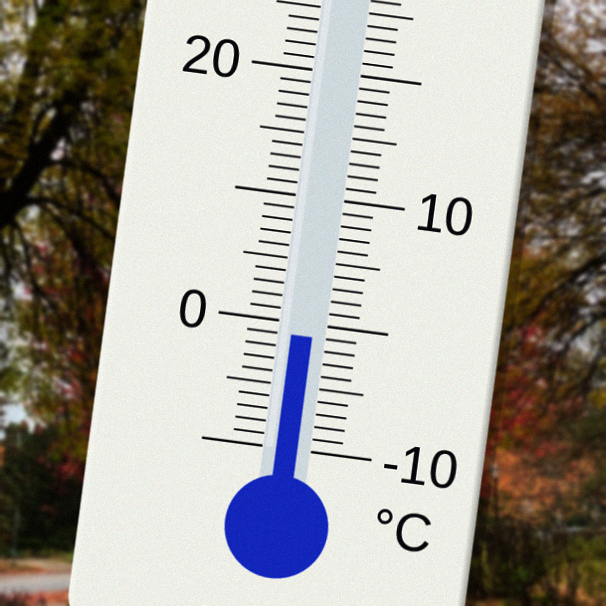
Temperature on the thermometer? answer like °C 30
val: °C -1
